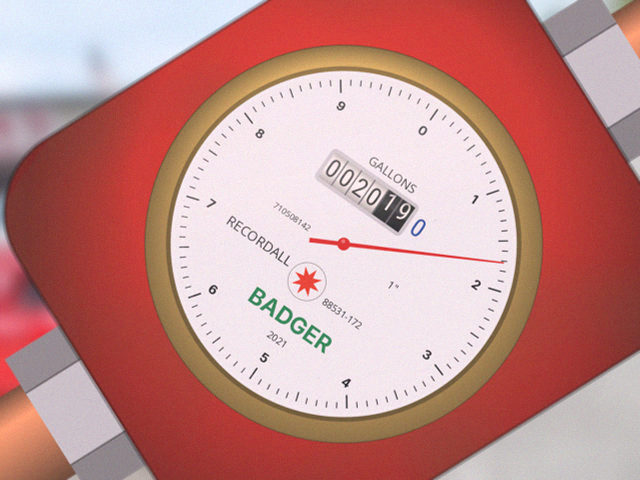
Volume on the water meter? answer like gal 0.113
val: gal 20191.7
